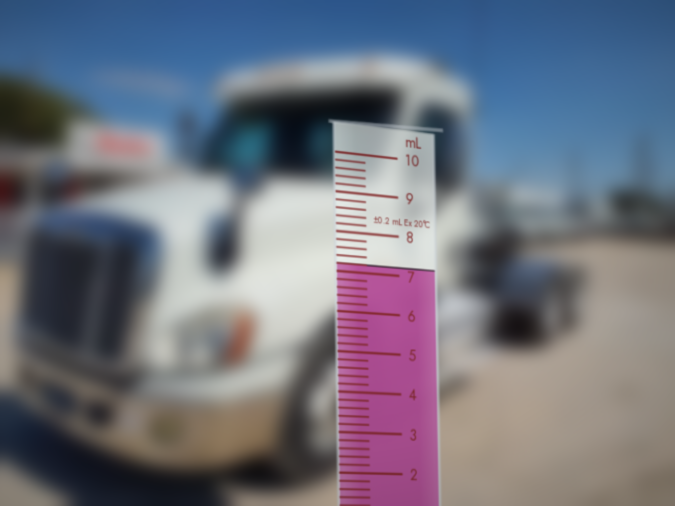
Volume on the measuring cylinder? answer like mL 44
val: mL 7.2
